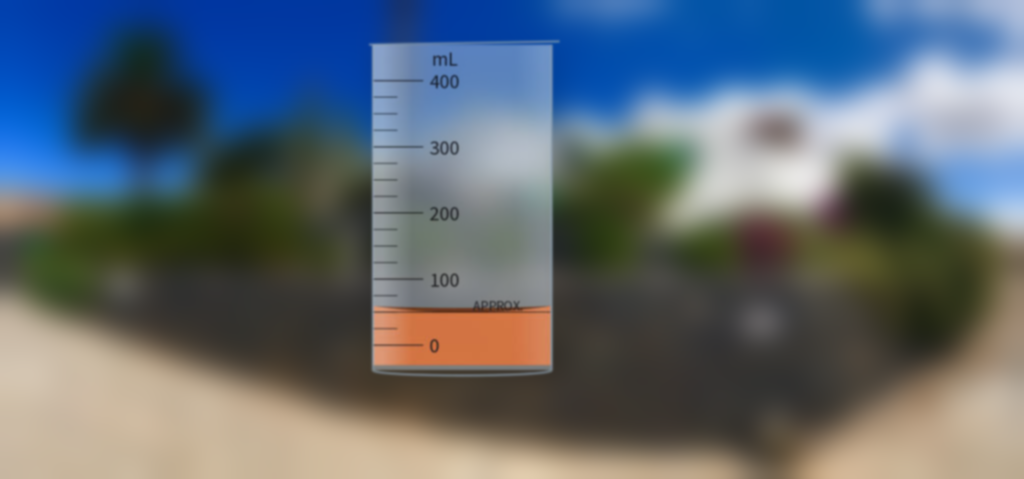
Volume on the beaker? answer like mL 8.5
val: mL 50
